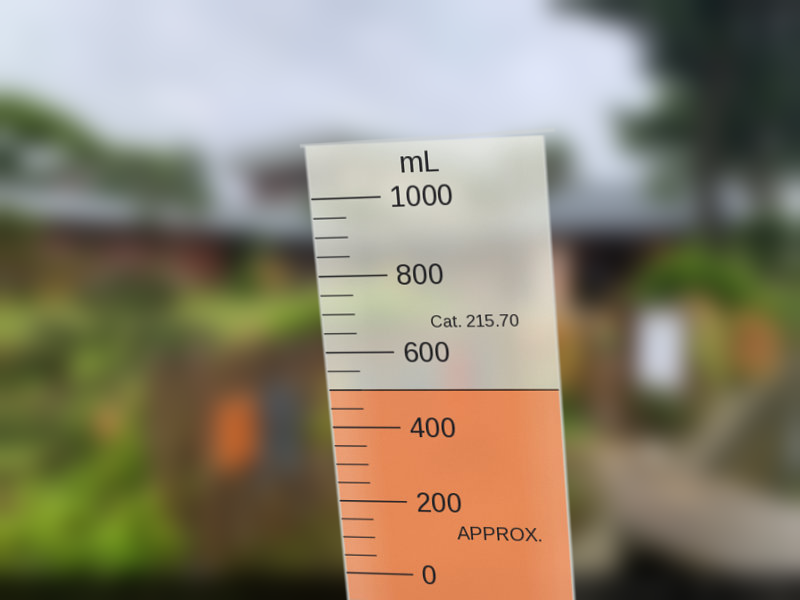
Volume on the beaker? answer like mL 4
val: mL 500
